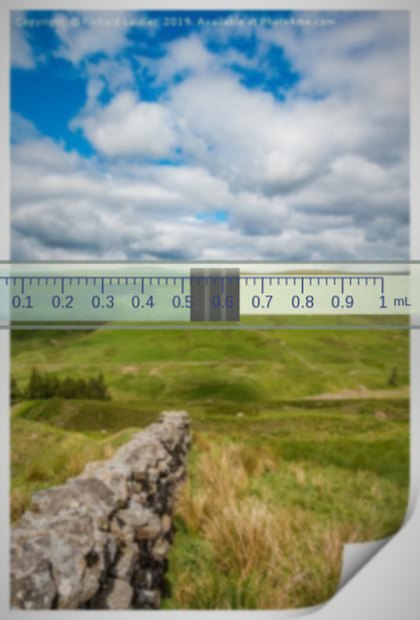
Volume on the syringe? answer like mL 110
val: mL 0.52
